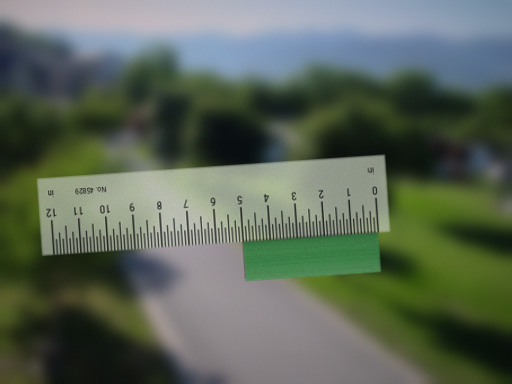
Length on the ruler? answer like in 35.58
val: in 5
